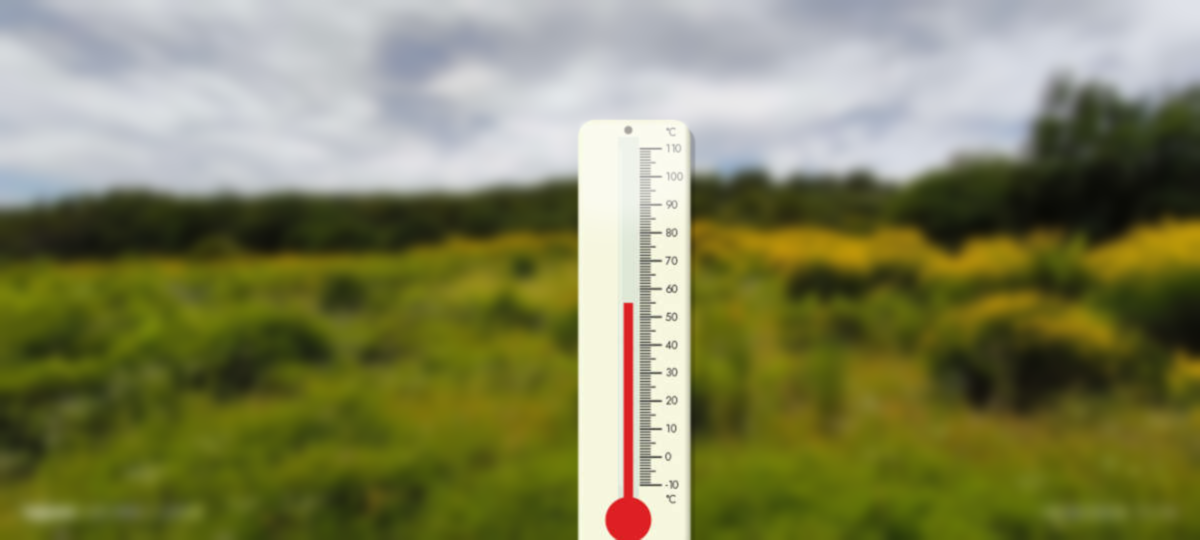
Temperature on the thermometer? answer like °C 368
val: °C 55
